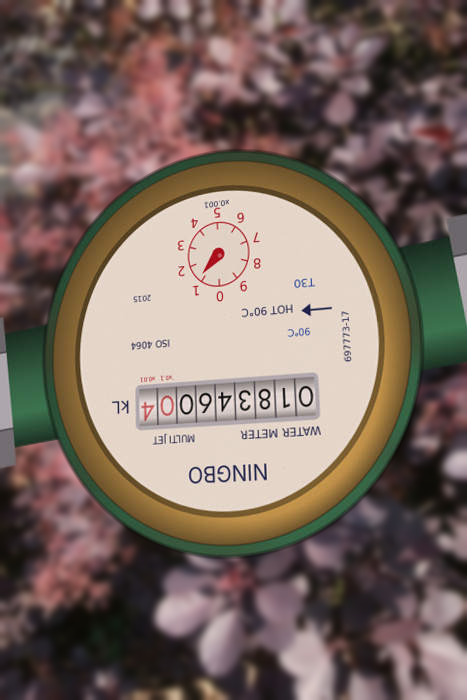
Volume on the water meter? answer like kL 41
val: kL 183460.041
